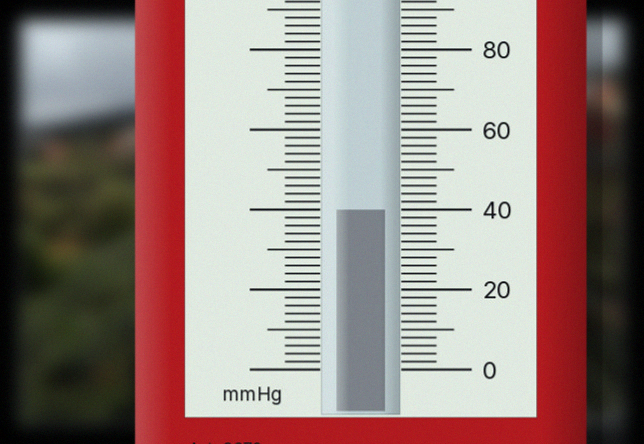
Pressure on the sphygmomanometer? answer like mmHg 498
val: mmHg 40
